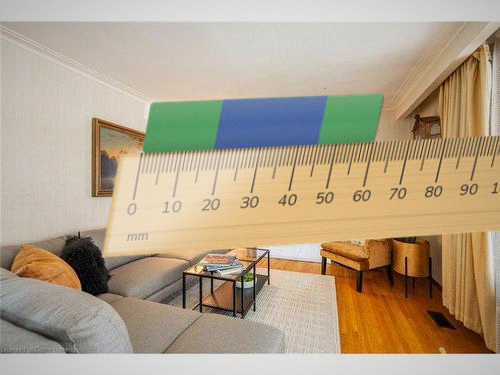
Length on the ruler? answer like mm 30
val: mm 60
